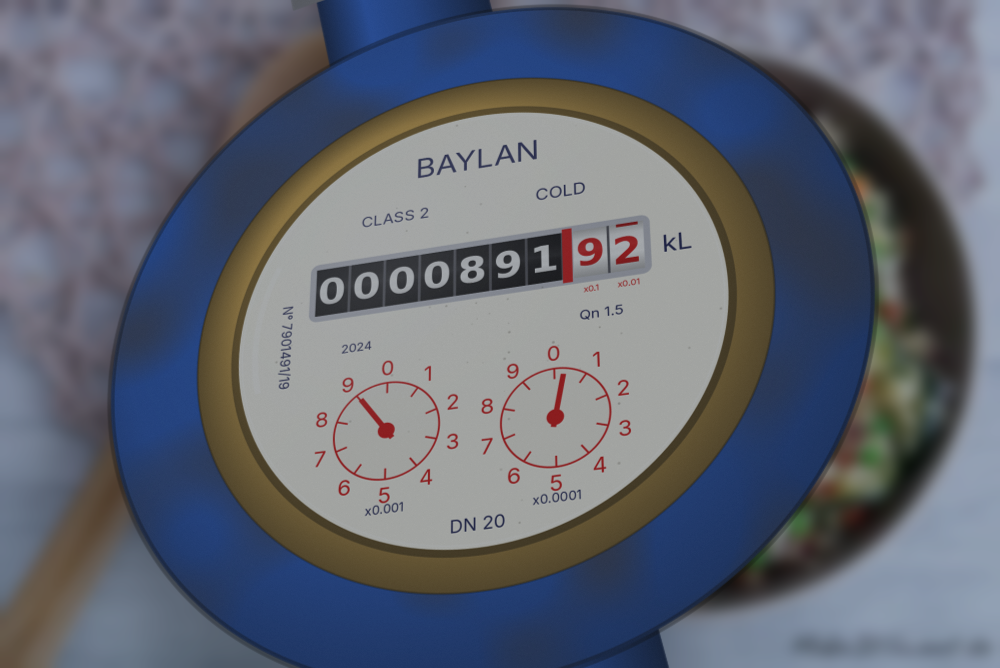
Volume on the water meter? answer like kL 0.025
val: kL 891.9190
